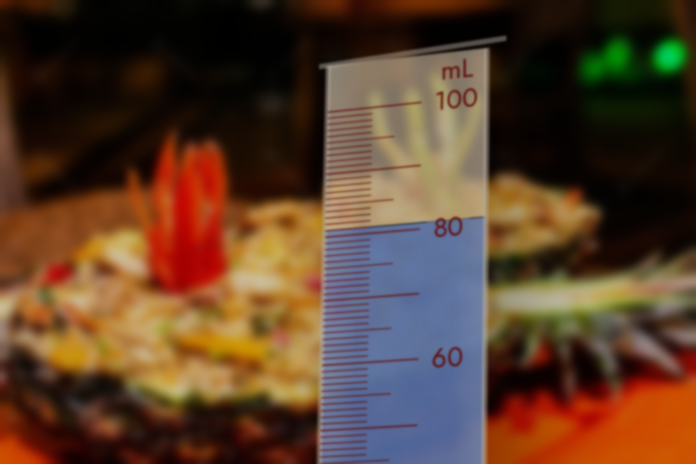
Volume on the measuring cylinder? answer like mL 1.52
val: mL 81
